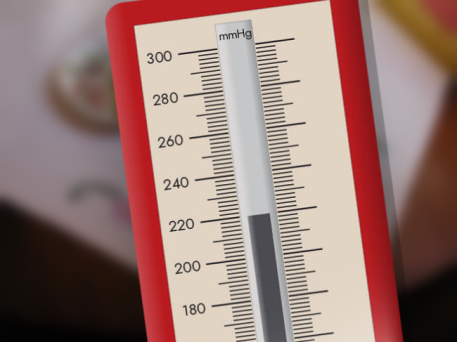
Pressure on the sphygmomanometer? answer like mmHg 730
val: mmHg 220
